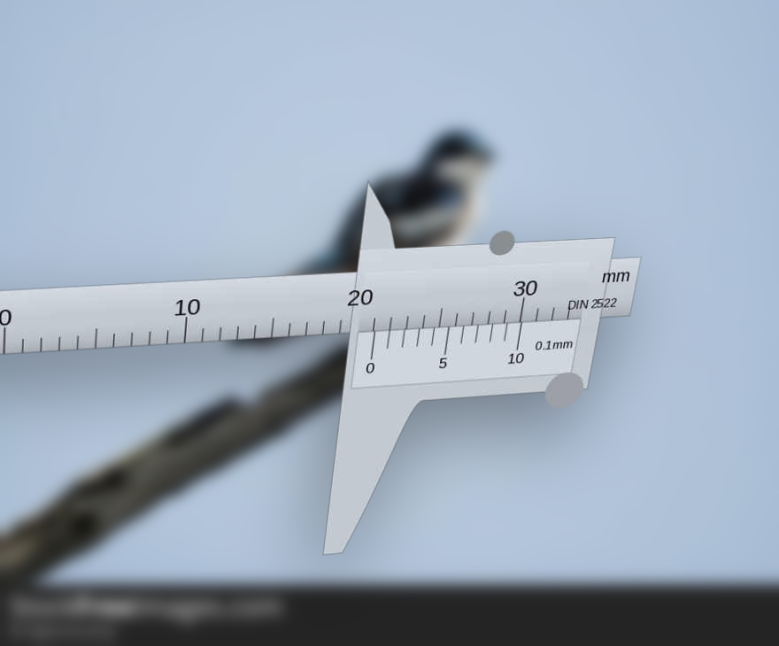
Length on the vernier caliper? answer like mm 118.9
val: mm 21.1
